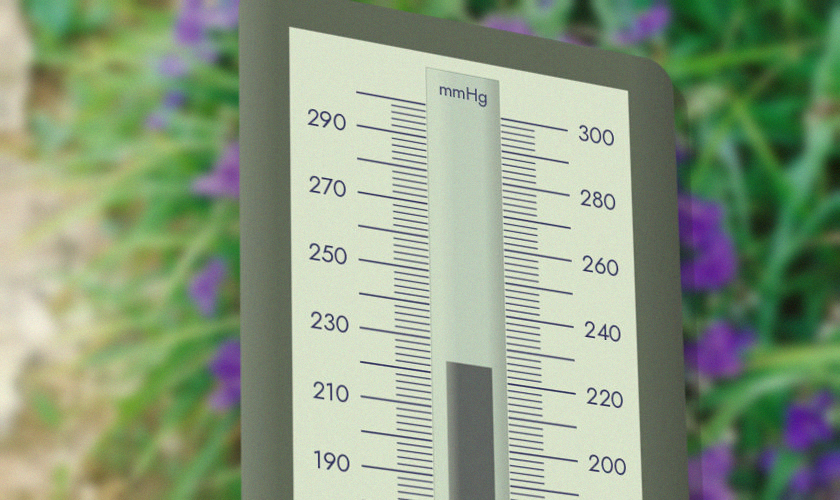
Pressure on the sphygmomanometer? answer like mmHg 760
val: mmHg 224
